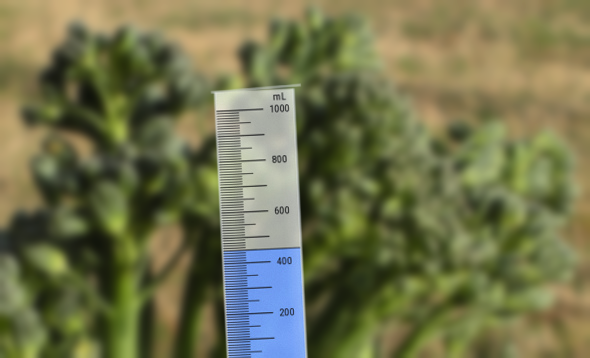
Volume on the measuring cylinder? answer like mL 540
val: mL 450
